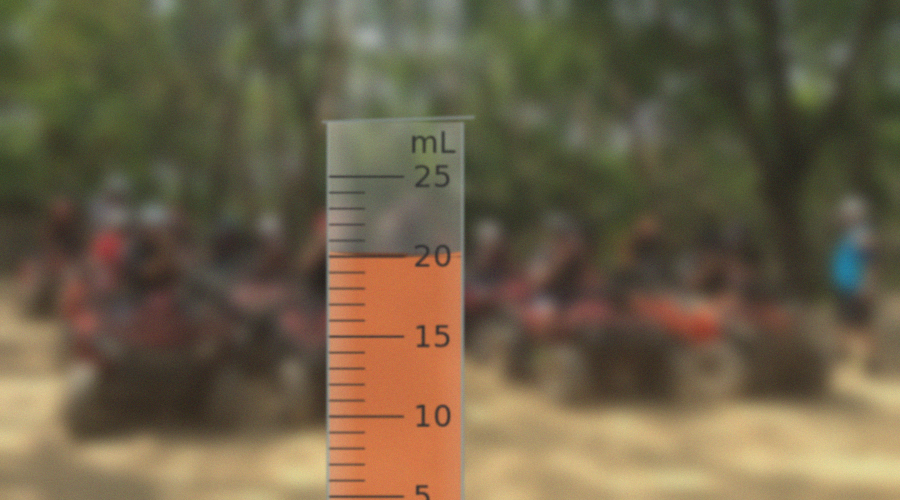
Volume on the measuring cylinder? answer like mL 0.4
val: mL 20
